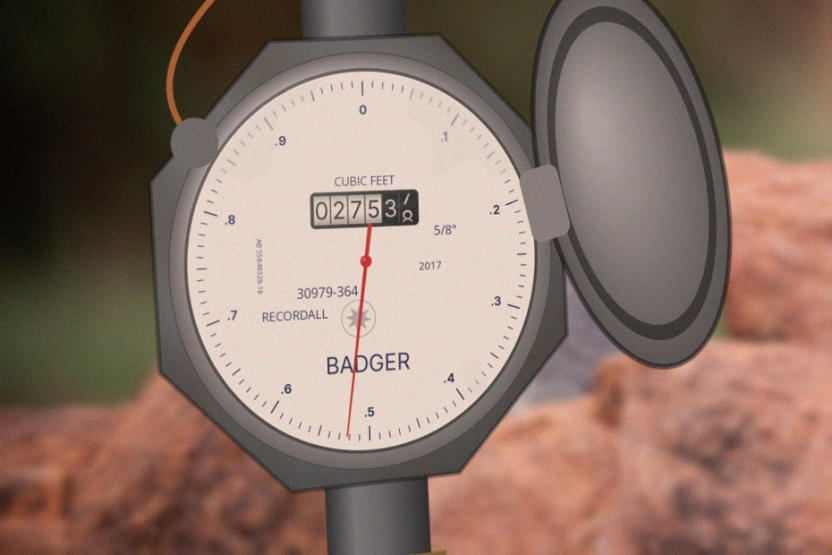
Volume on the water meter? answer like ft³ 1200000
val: ft³ 27537.52
